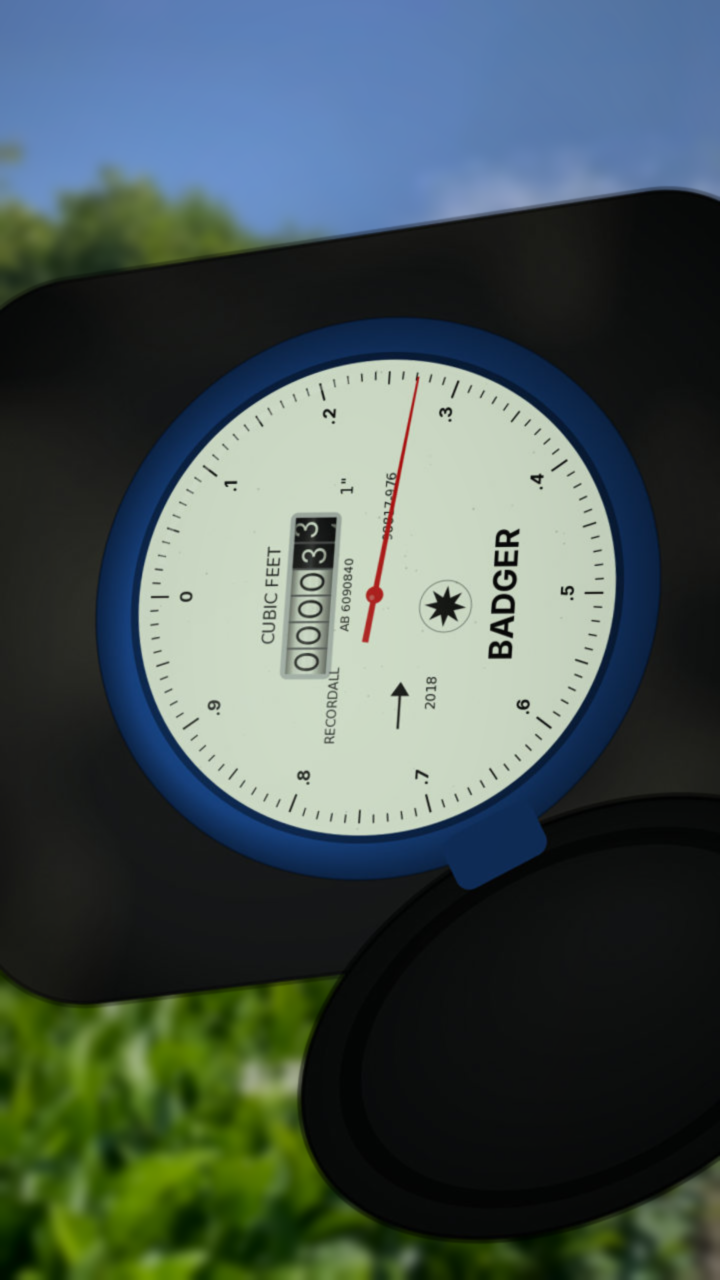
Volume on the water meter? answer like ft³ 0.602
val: ft³ 33.27
